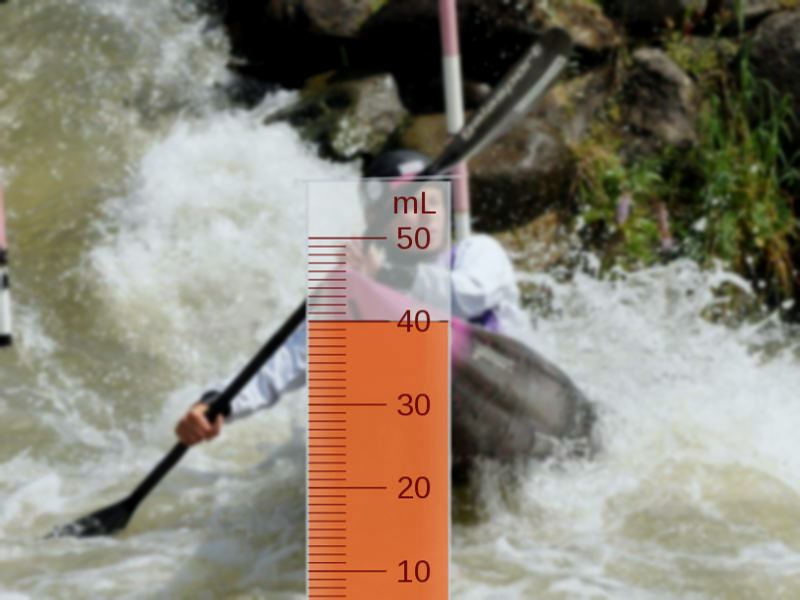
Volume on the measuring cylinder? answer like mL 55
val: mL 40
